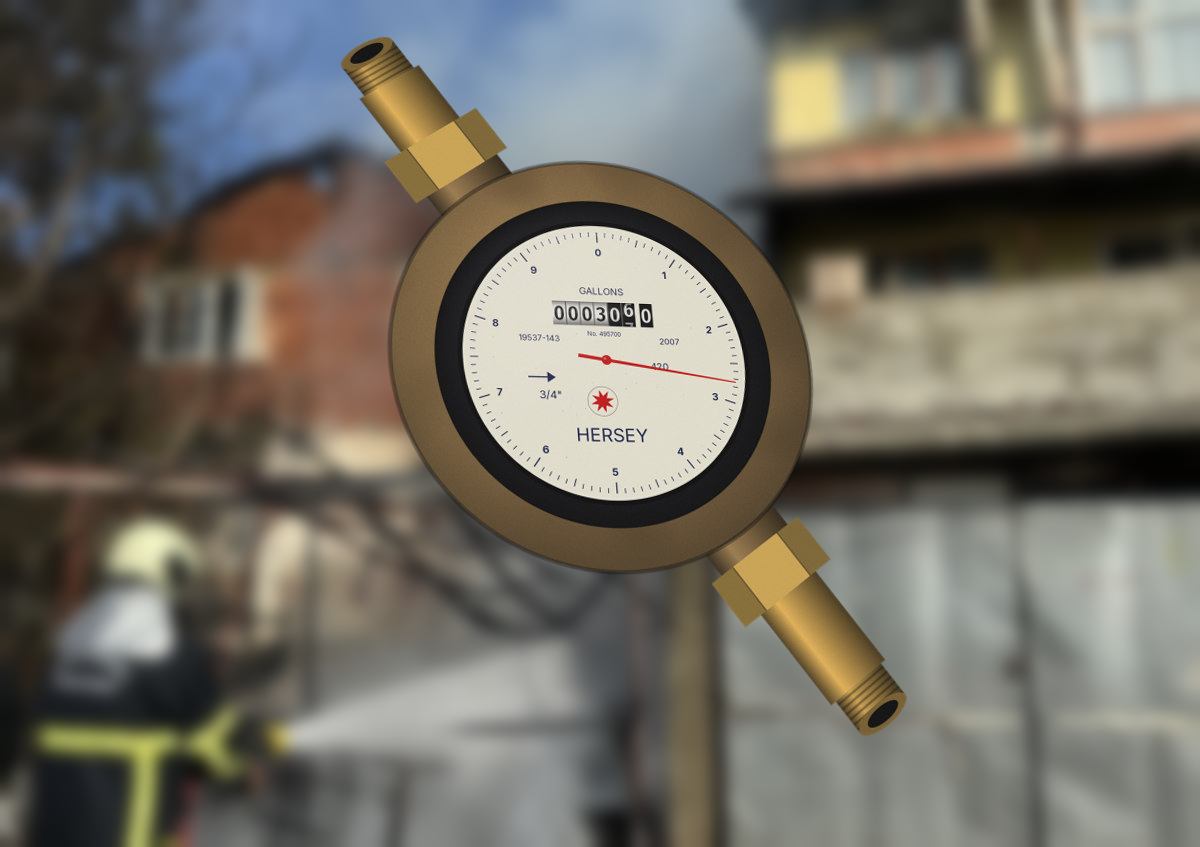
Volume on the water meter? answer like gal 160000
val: gal 3062.7
